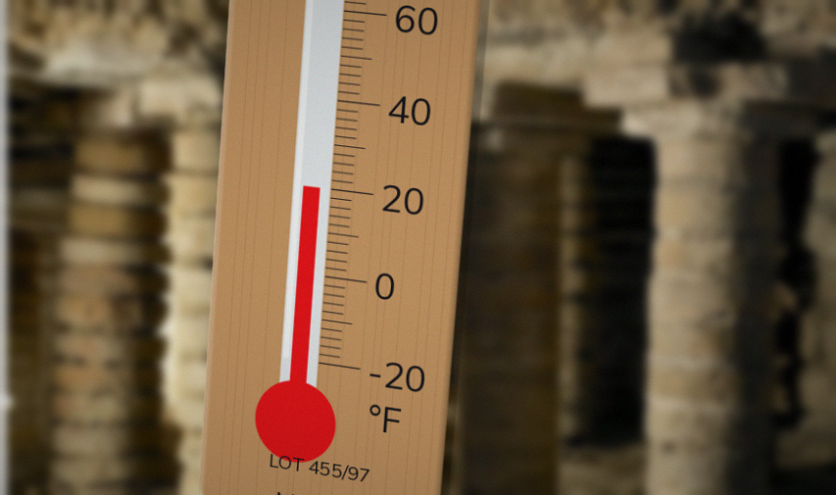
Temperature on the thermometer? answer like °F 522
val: °F 20
